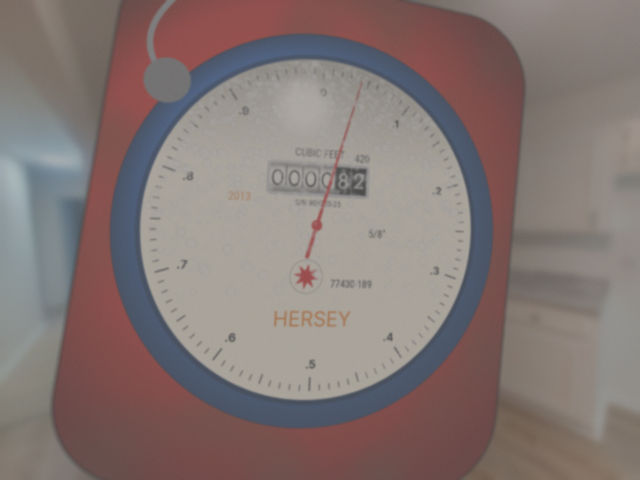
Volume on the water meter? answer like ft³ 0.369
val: ft³ 82.04
